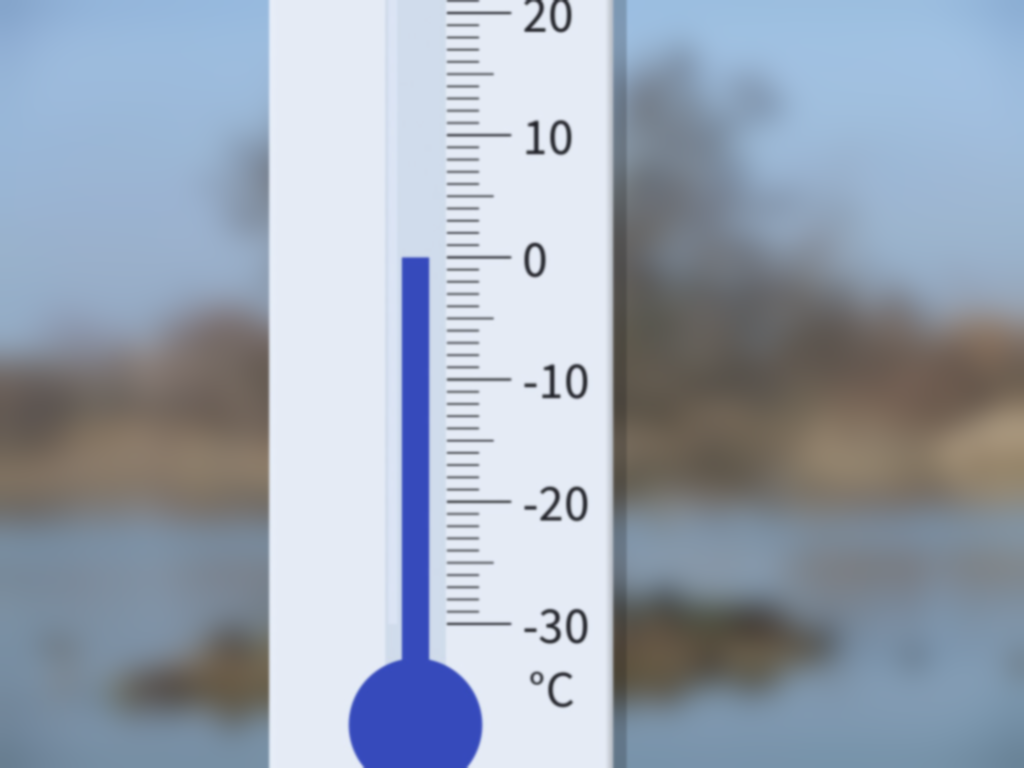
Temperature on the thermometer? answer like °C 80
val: °C 0
